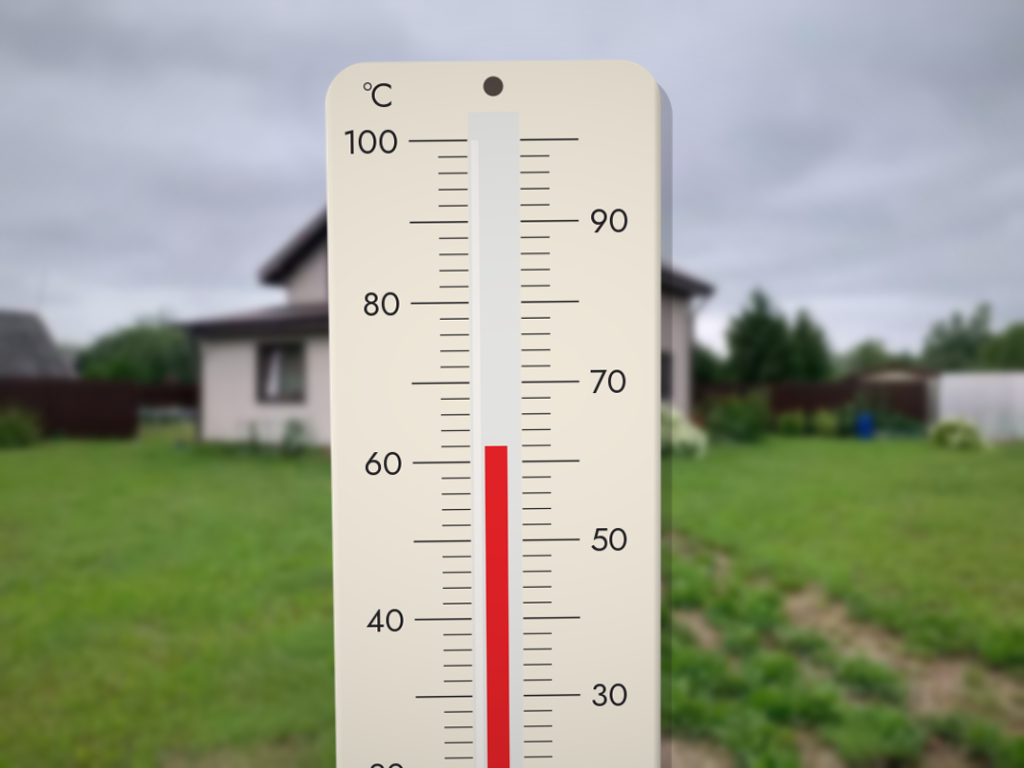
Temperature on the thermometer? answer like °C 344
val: °C 62
